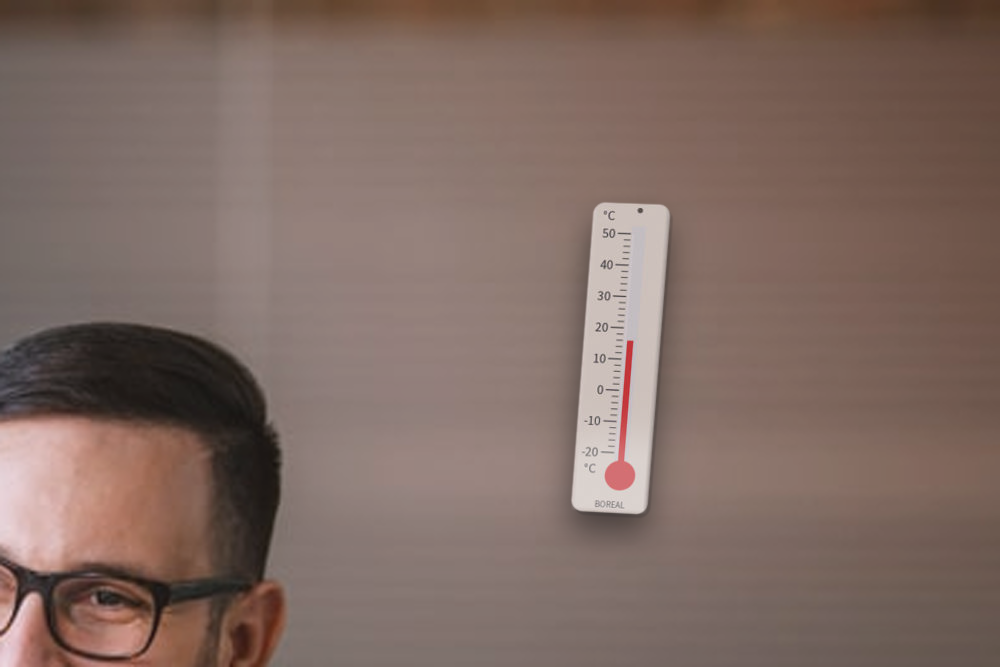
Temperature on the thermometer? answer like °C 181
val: °C 16
